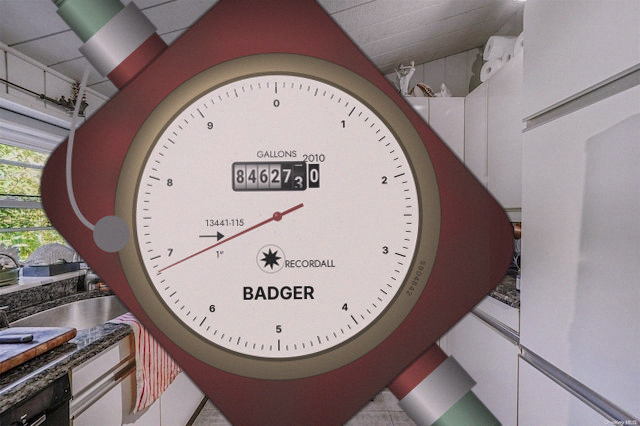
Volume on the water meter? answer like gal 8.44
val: gal 8462726.8
